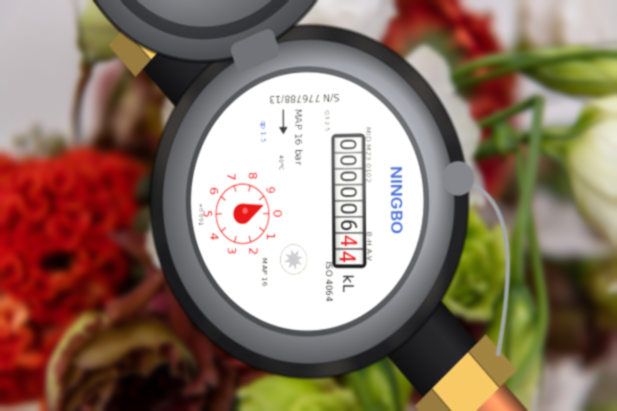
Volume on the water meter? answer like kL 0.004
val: kL 6.439
